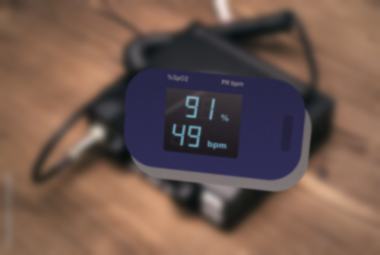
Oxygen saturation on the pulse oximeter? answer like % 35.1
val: % 91
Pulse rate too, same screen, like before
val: bpm 49
